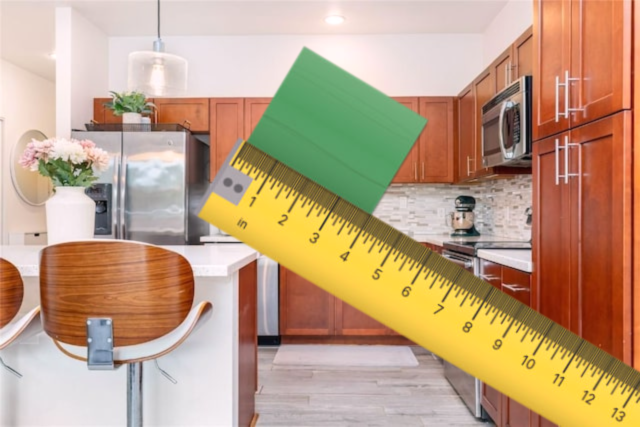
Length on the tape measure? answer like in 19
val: in 4
